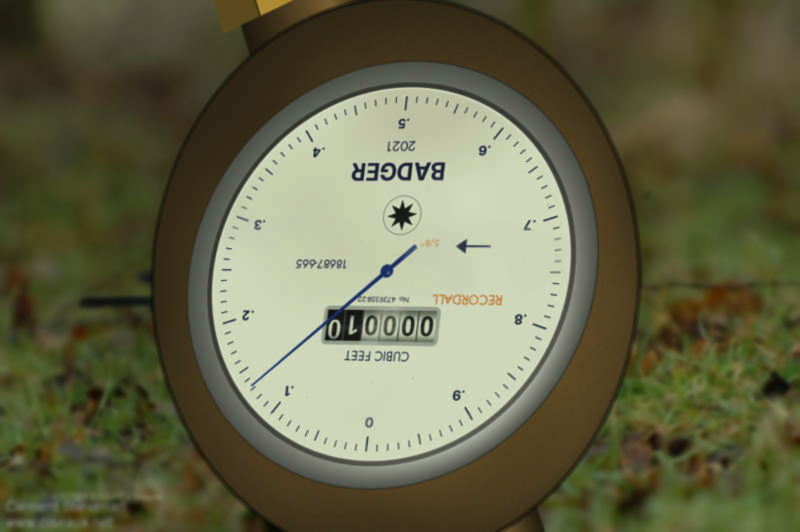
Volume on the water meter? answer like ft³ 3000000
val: ft³ 10.13
